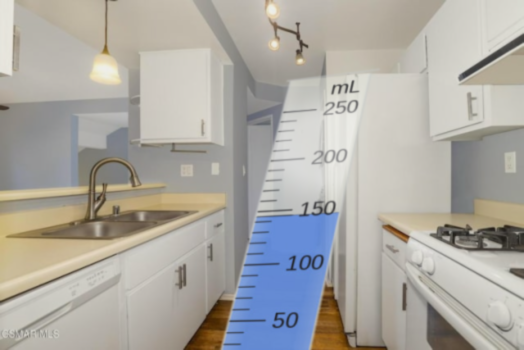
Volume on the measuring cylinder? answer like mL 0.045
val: mL 145
